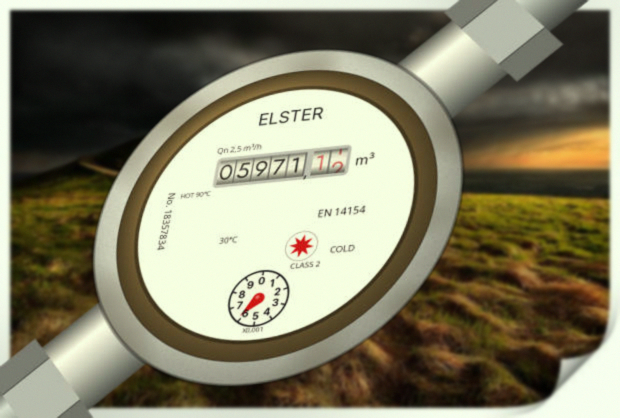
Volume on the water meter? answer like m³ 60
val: m³ 5971.116
